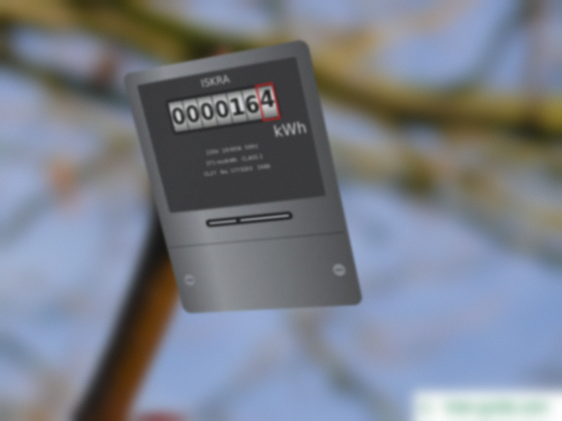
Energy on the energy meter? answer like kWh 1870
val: kWh 16.4
